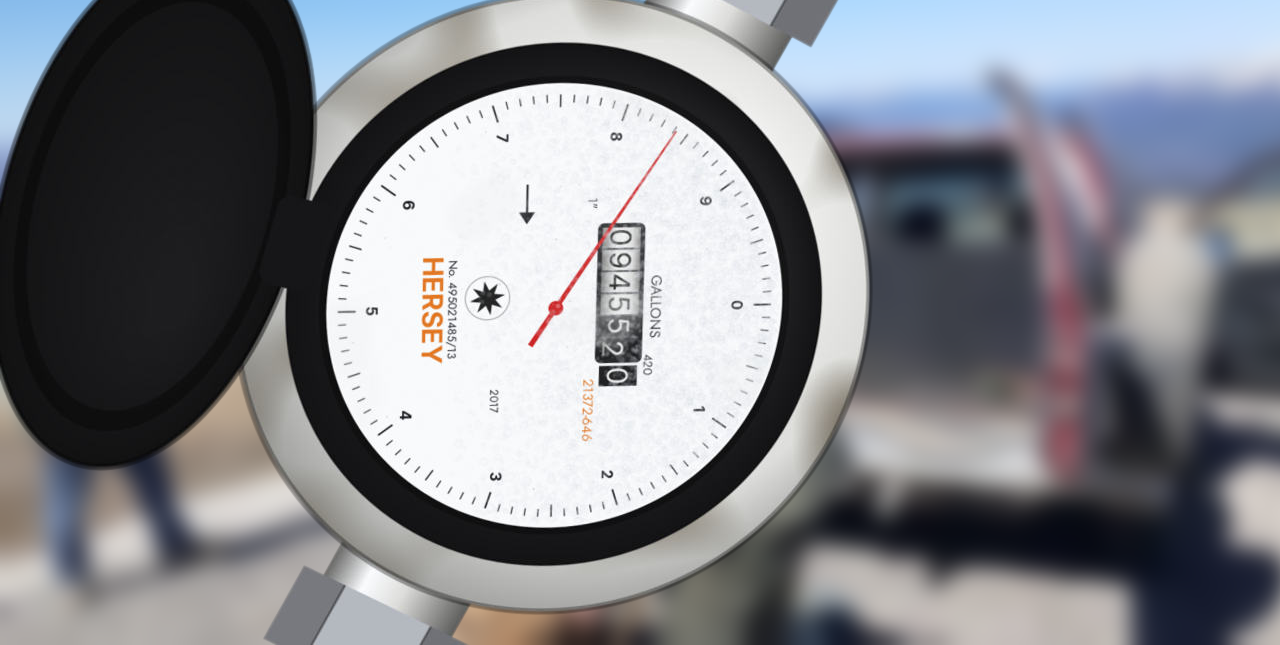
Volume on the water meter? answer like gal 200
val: gal 945518.4
